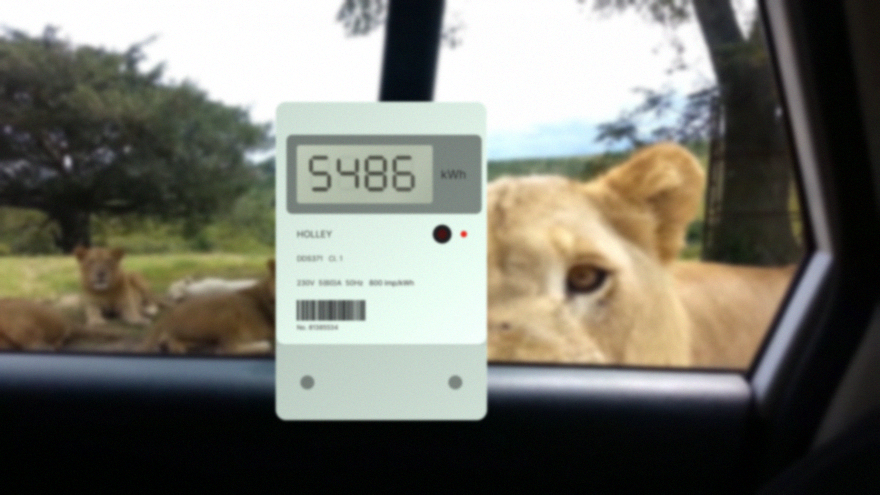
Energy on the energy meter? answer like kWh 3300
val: kWh 5486
